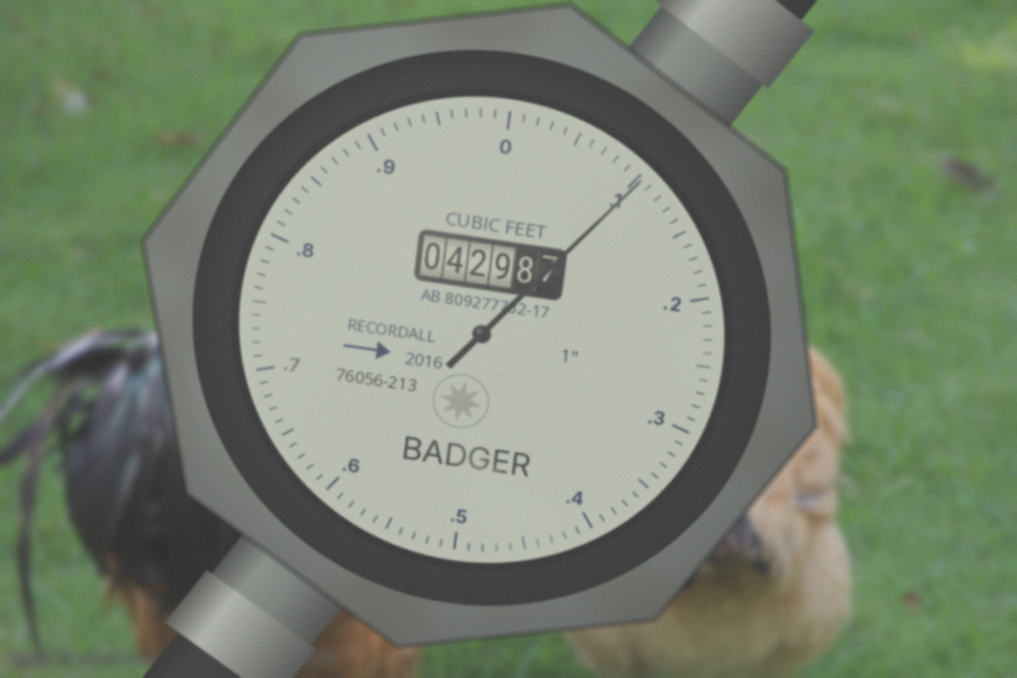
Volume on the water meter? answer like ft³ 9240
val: ft³ 42987.10
